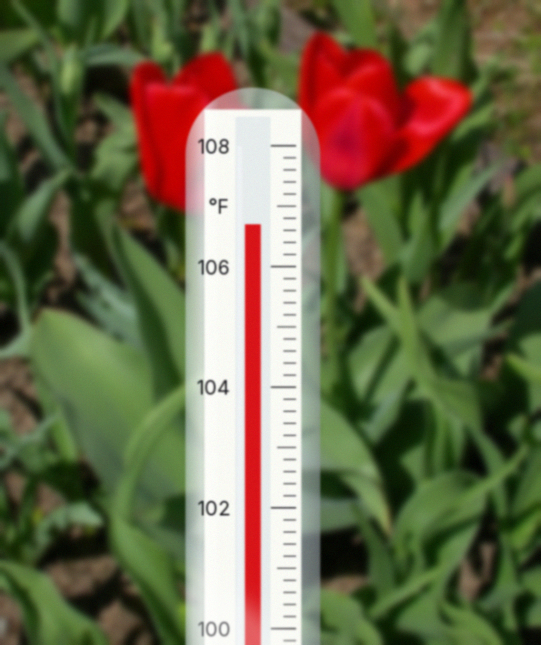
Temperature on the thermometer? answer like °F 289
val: °F 106.7
